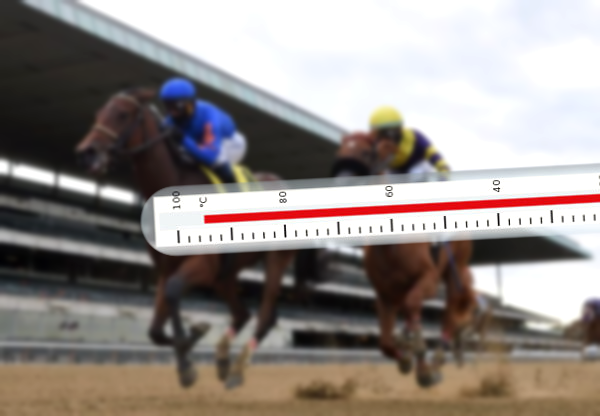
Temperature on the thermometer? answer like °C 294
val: °C 95
